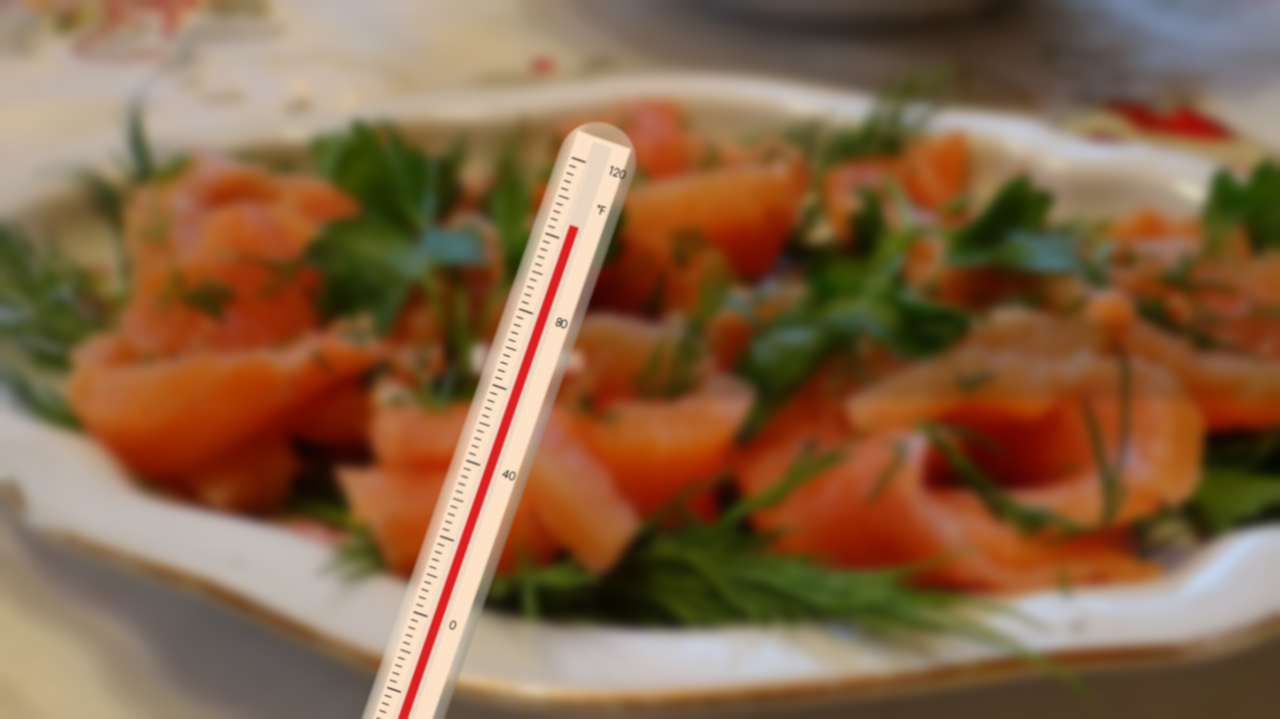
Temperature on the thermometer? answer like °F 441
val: °F 104
